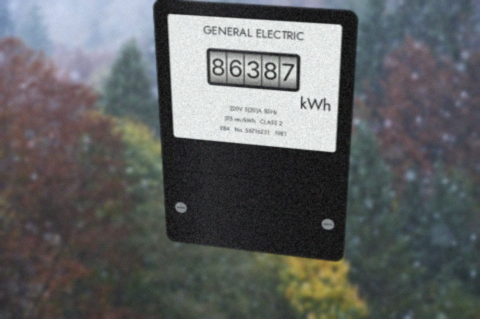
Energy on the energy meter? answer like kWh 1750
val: kWh 86387
